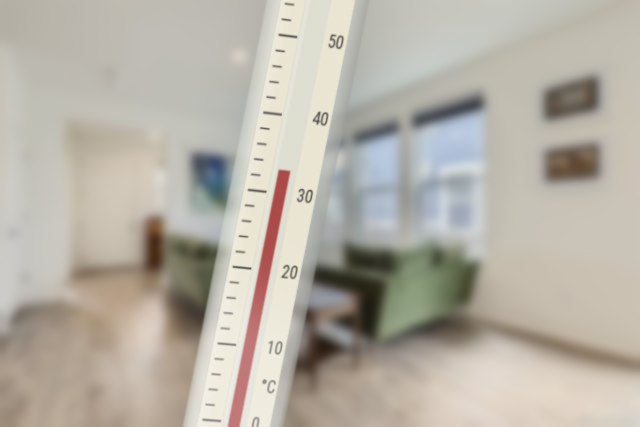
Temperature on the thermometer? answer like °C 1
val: °C 33
